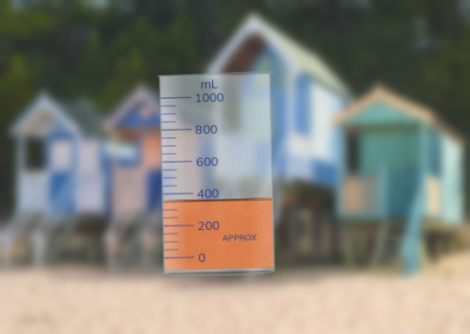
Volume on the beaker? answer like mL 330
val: mL 350
